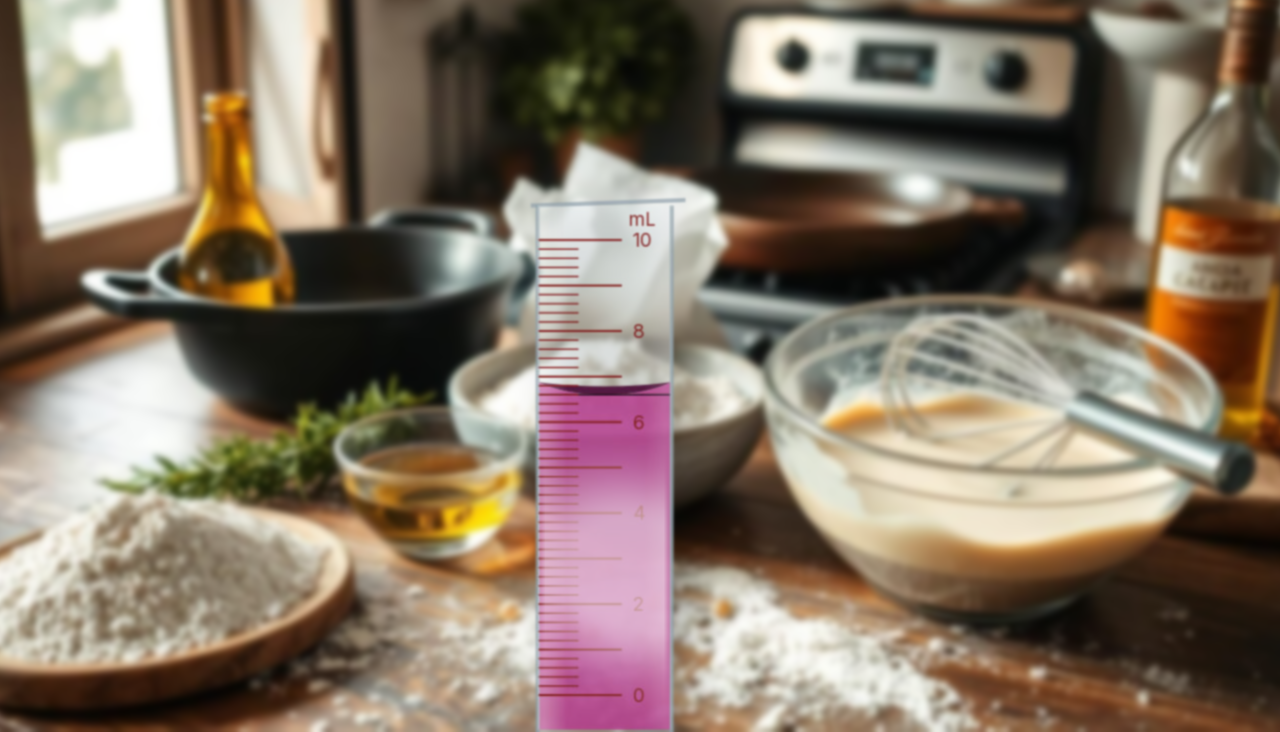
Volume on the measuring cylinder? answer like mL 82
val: mL 6.6
